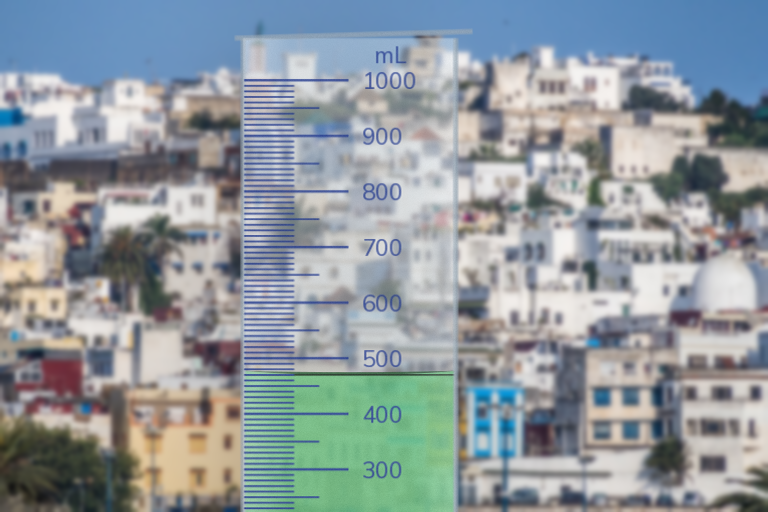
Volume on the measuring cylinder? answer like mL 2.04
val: mL 470
